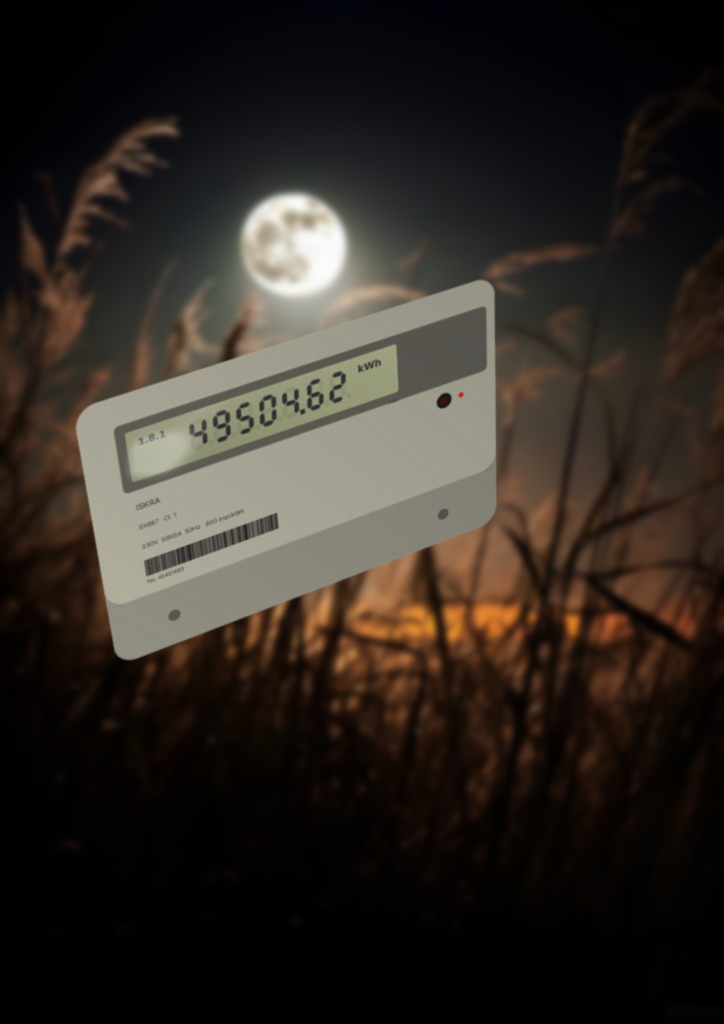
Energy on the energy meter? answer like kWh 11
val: kWh 49504.62
